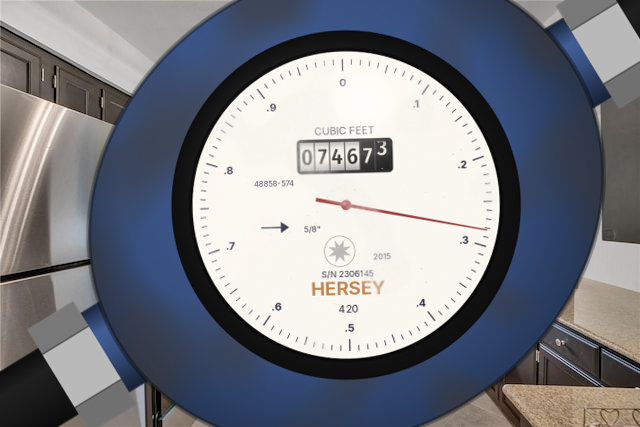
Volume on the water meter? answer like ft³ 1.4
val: ft³ 74673.28
